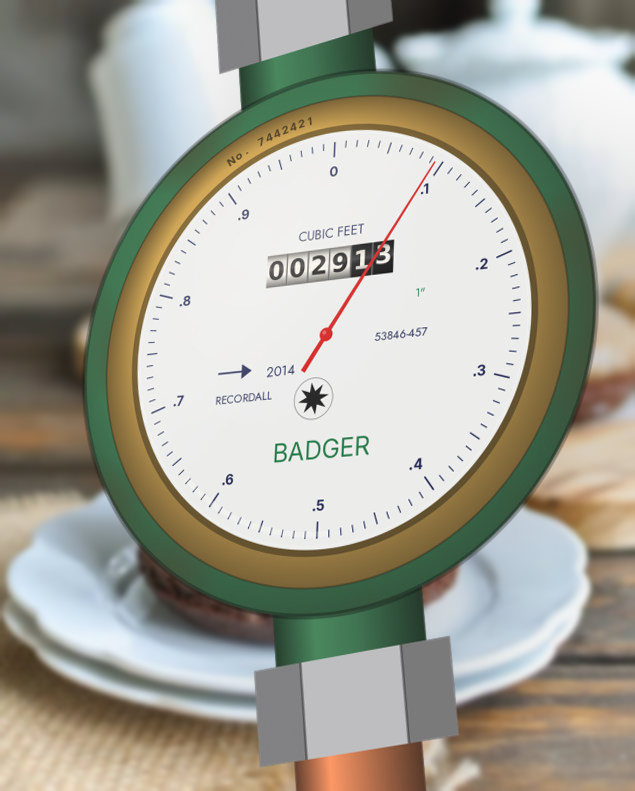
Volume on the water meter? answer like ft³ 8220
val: ft³ 2913.09
